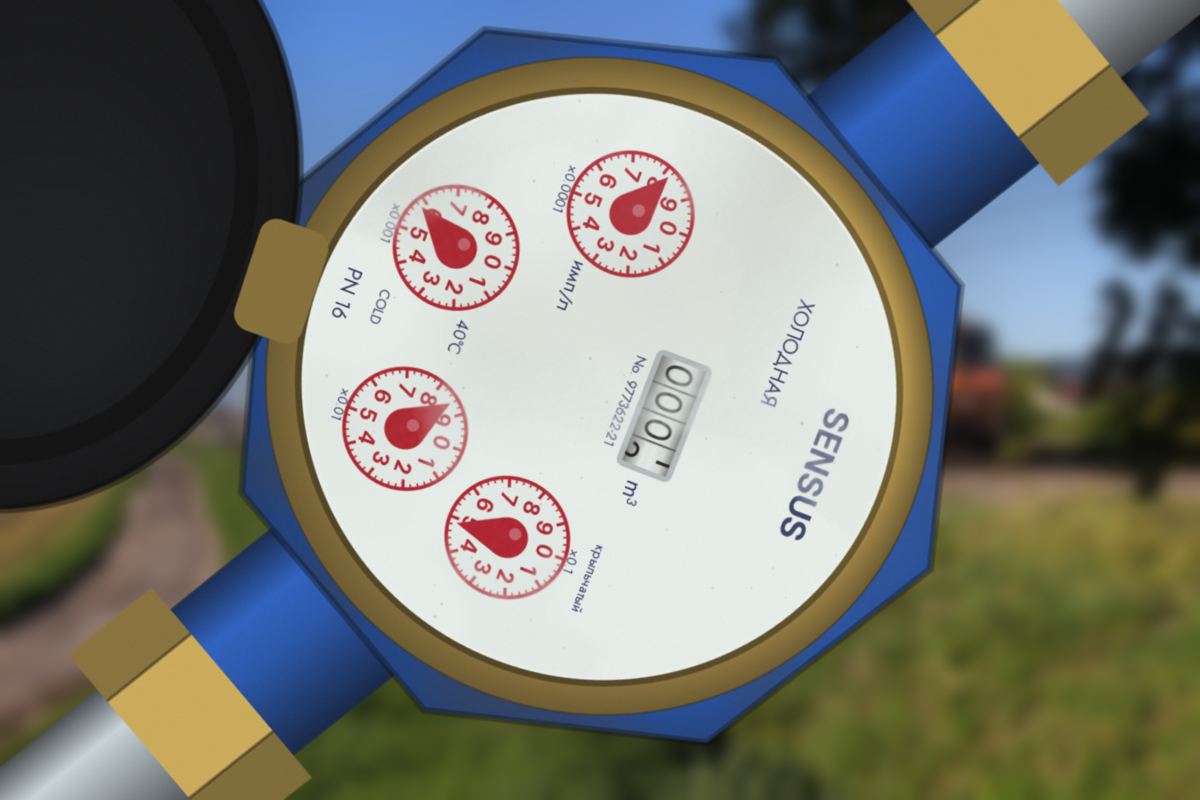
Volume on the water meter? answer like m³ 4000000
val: m³ 1.4858
